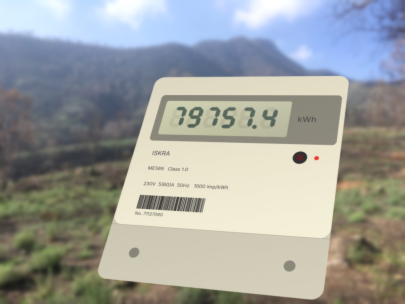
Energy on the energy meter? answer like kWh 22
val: kWh 79757.4
